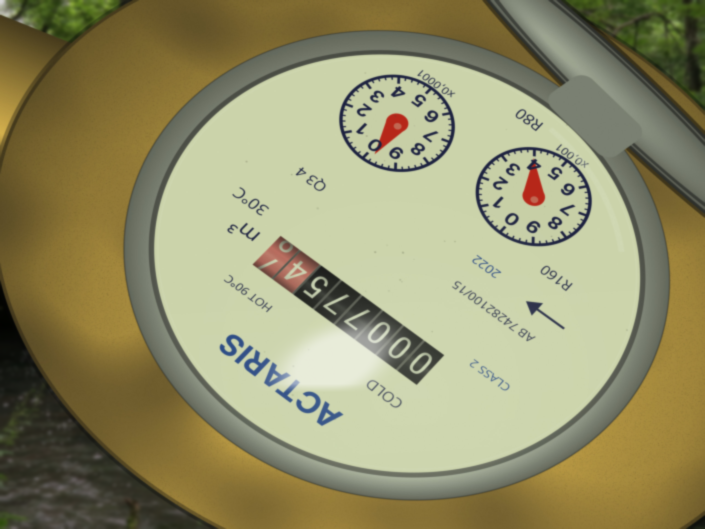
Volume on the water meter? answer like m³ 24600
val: m³ 775.4739
